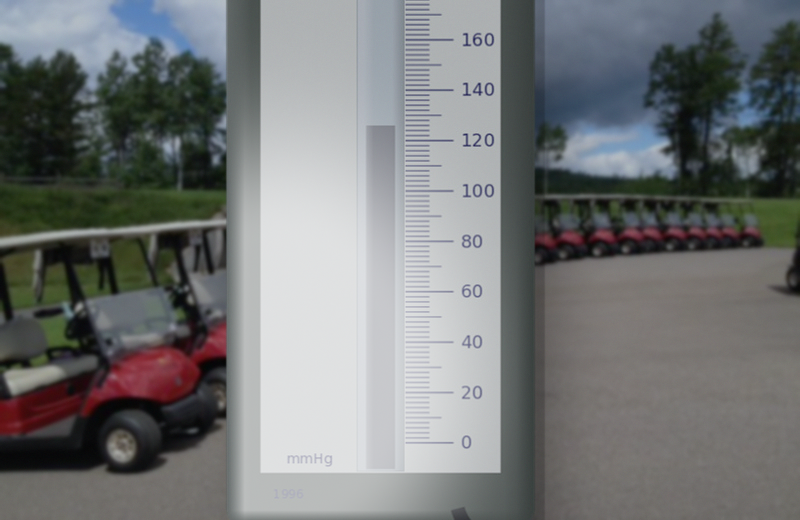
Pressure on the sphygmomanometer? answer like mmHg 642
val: mmHg 126
